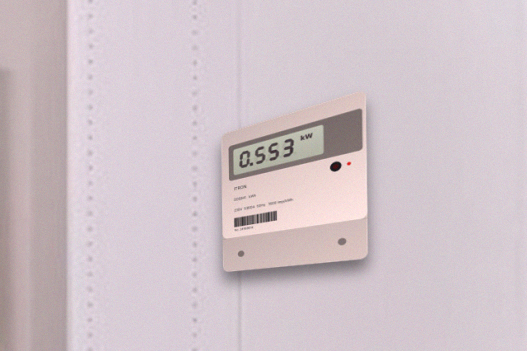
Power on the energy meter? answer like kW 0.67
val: kW 0.553
